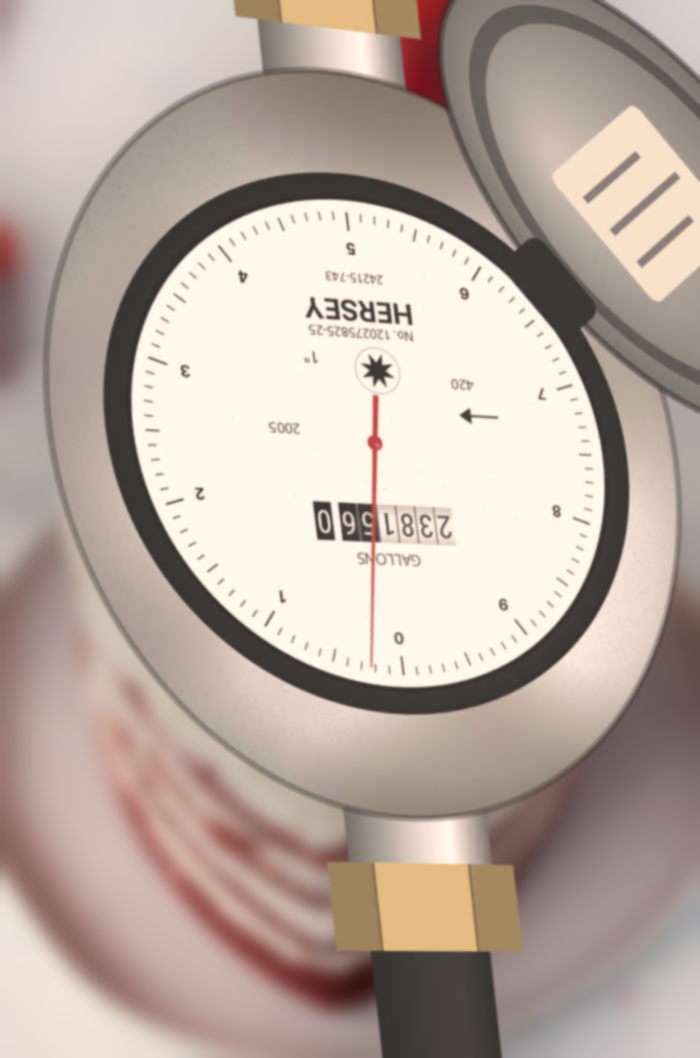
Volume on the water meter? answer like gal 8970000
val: gal 2381560.2
